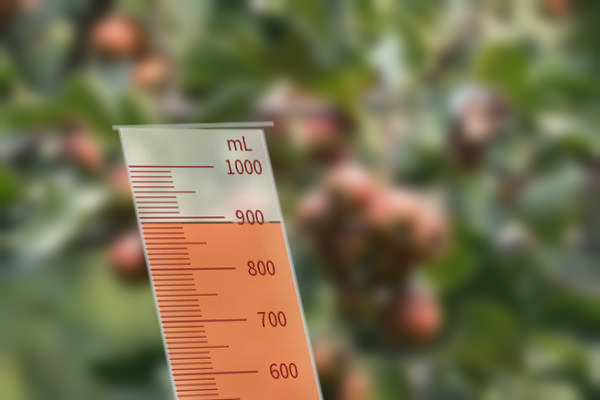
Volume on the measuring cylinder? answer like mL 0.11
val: mL 890
